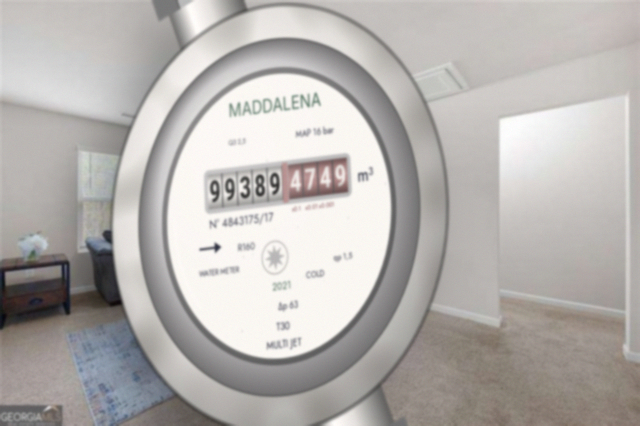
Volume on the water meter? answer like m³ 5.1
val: m³ 99389.4749
